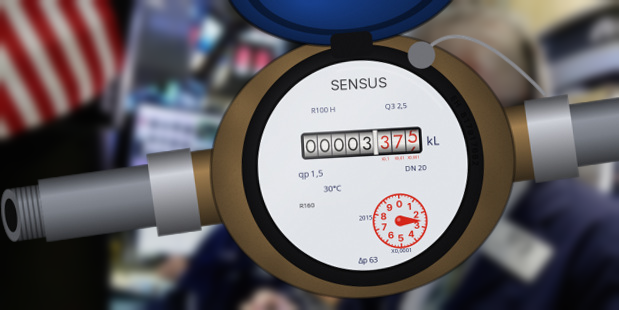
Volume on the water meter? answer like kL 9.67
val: kL 3.3752
